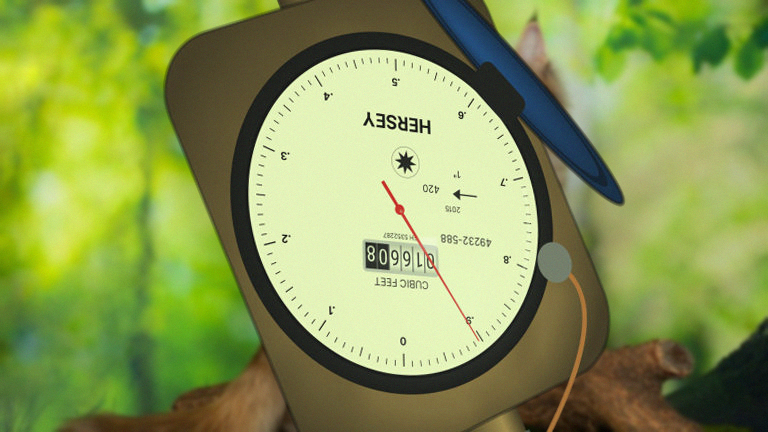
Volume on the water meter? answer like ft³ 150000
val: ft³ 16607.90
